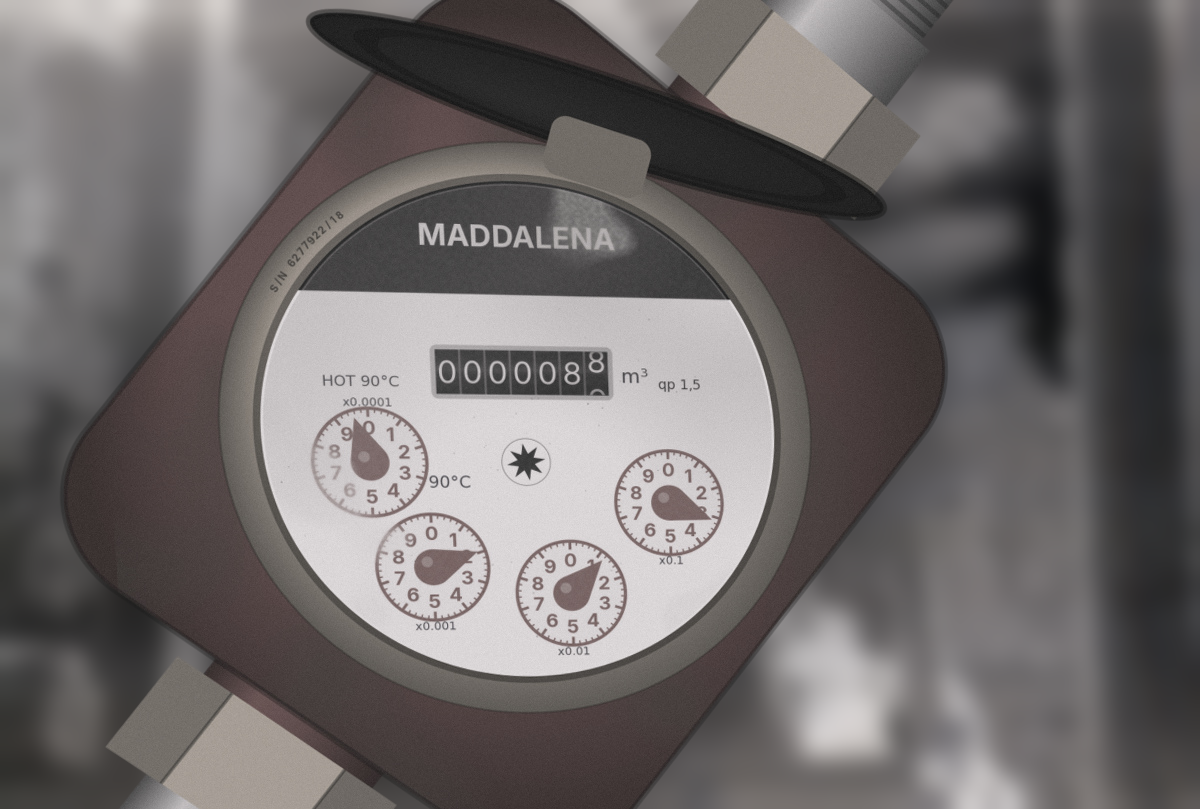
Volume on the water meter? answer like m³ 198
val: m³ 88.3119
